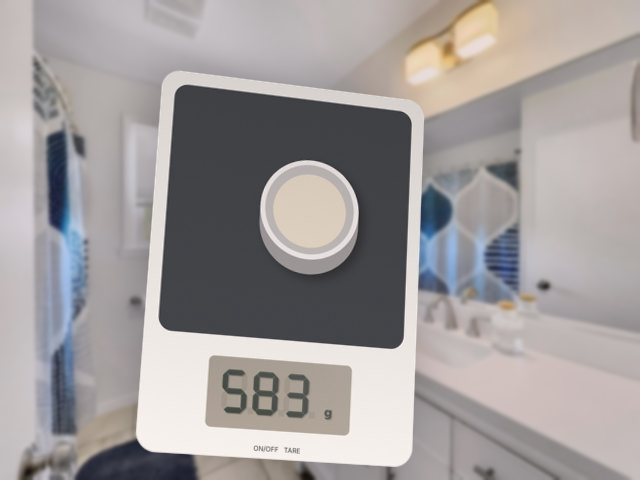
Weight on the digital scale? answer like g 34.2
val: g 583
